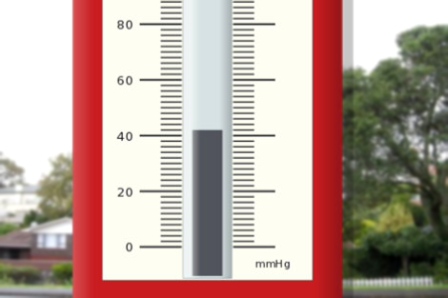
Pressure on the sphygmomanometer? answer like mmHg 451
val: mmHg 42
